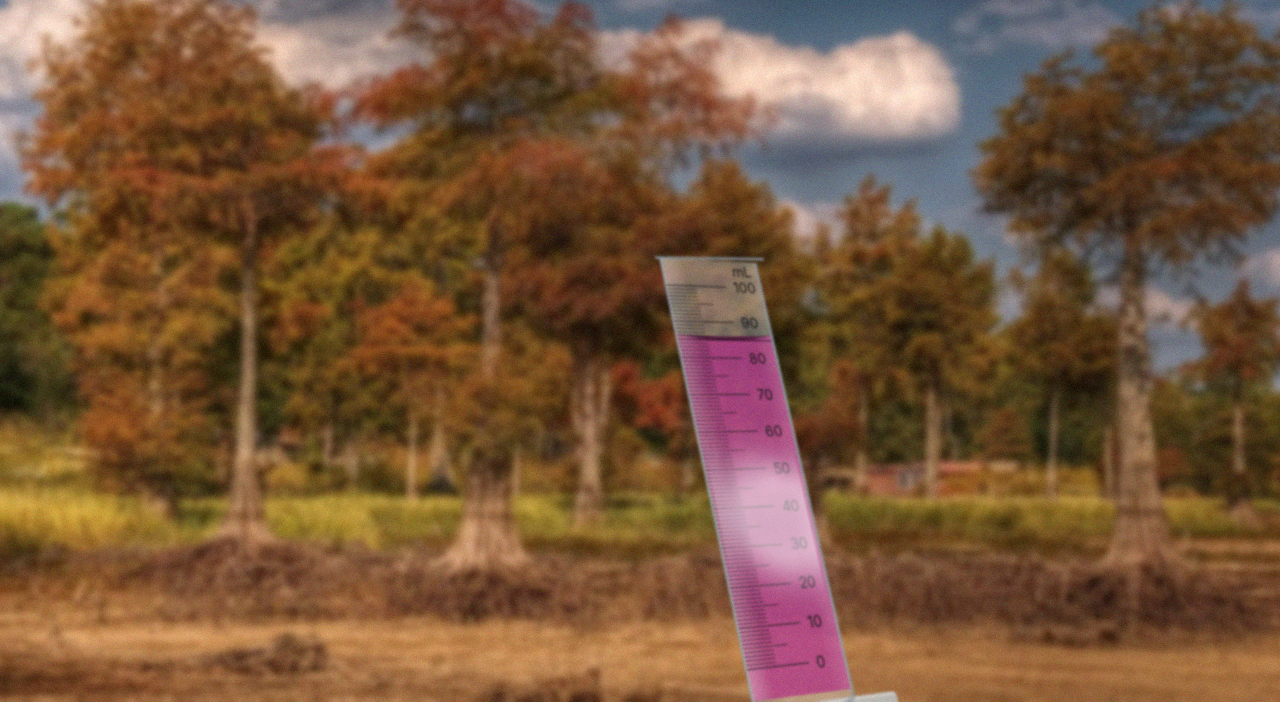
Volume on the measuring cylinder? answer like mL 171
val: mL 85
